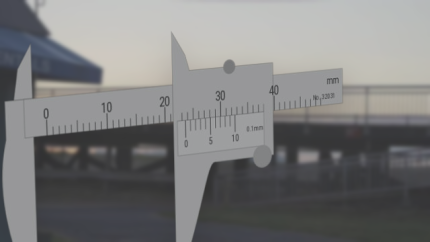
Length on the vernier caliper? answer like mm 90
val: mm 23.6
